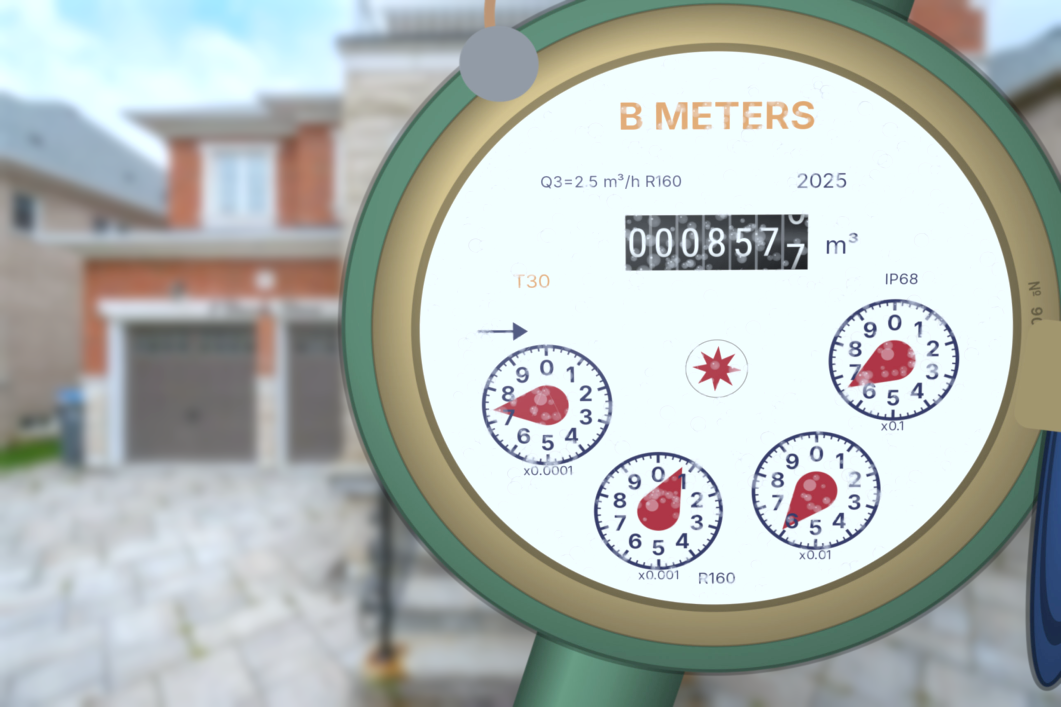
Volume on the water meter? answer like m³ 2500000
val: m³ 8576.6607
